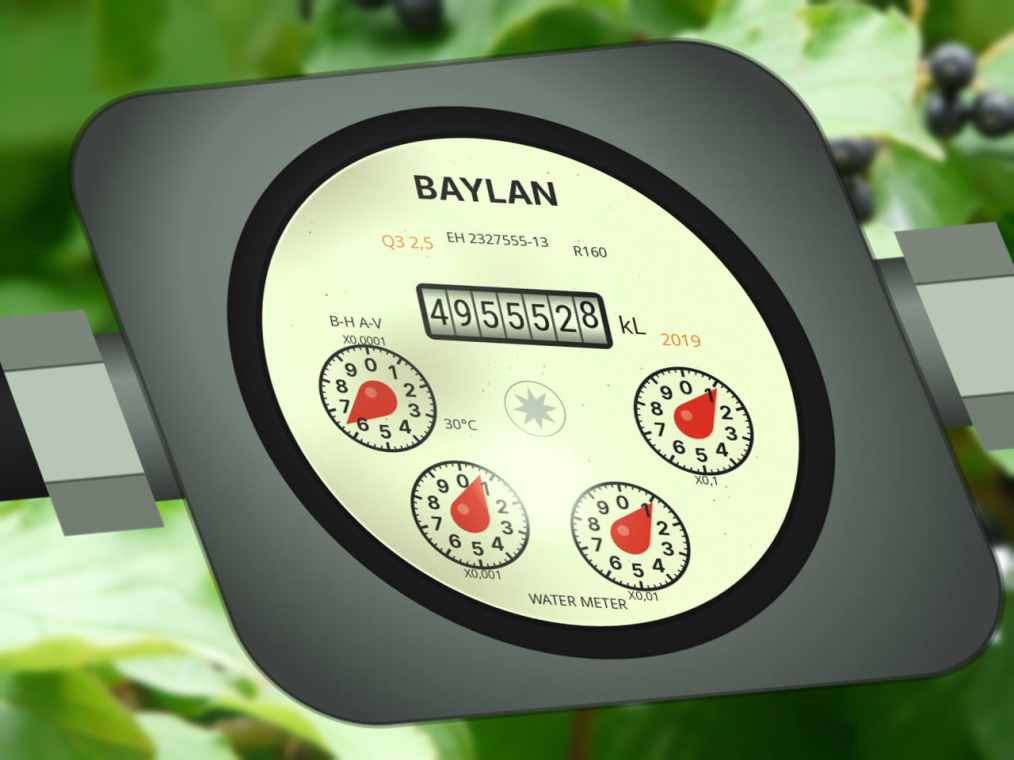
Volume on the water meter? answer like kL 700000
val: kL 4955528.1106
